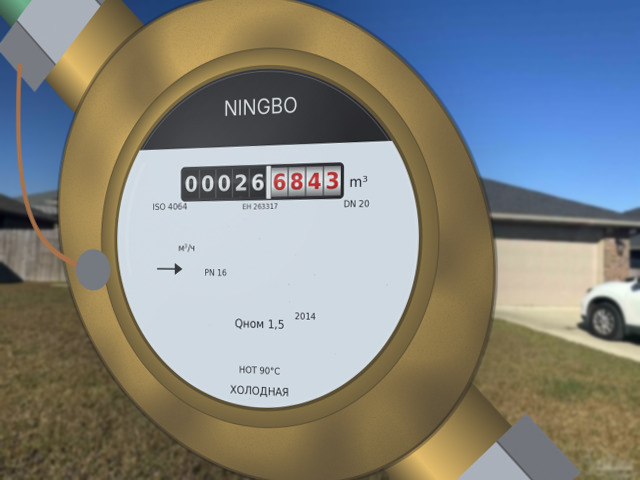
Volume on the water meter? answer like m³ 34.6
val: m³ 26.6843
